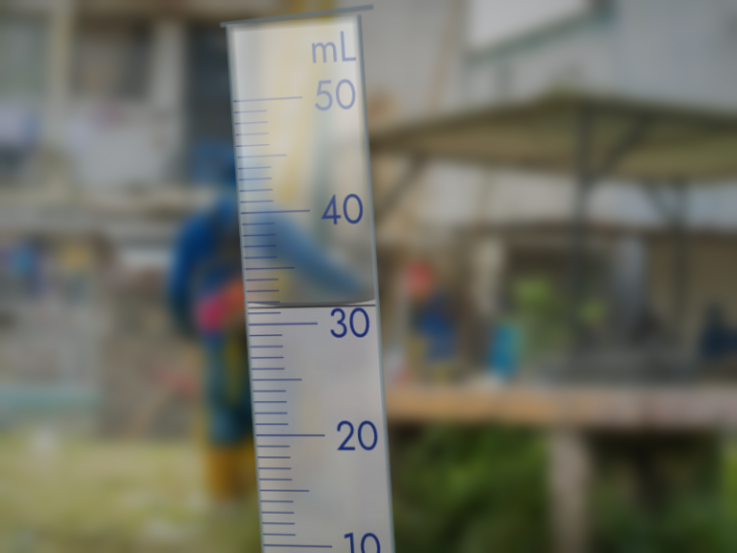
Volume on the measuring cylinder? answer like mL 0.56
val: mL 31.5
